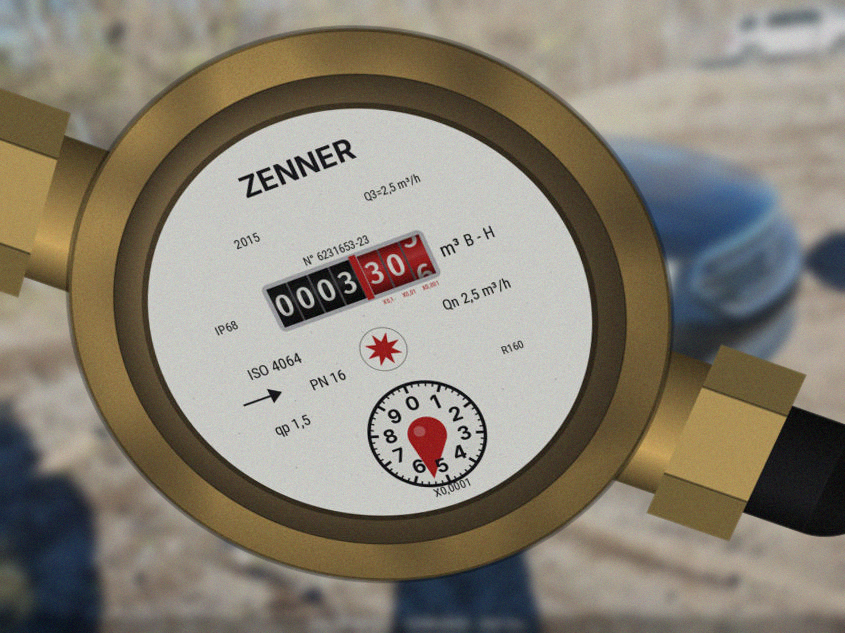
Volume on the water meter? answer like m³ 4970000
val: m³ 3.3055
